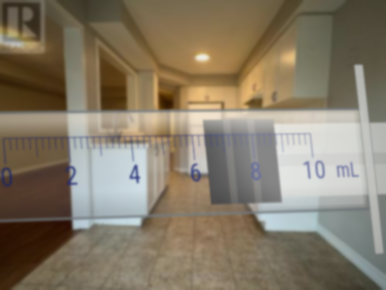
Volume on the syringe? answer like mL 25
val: mL 6.4
